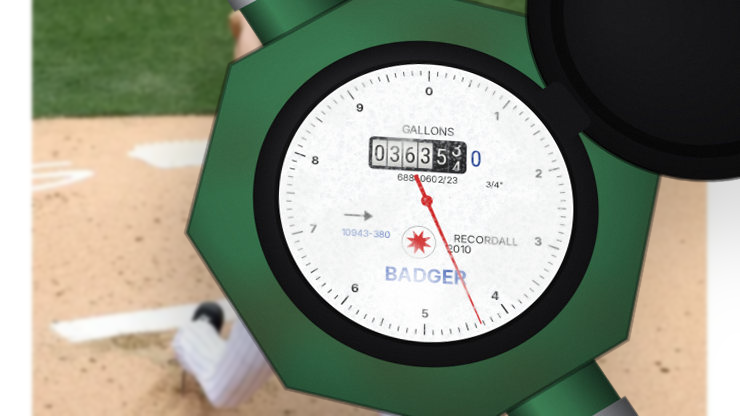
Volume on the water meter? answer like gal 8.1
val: gal 363534.3
